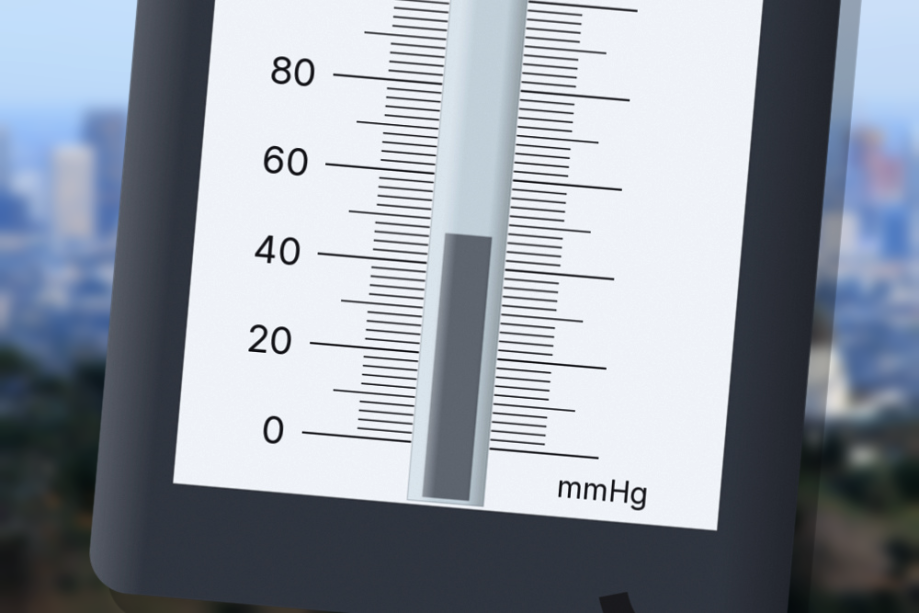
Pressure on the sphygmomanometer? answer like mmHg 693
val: mmHg 47
